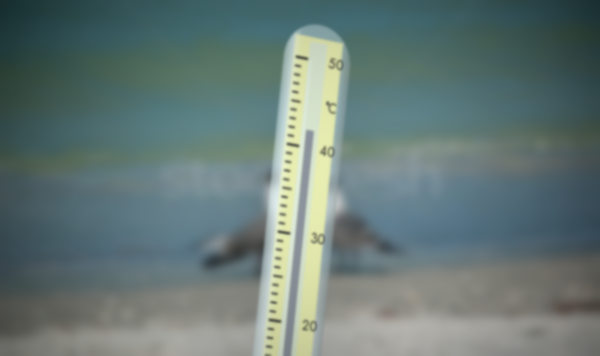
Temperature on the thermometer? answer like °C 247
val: °C 42
